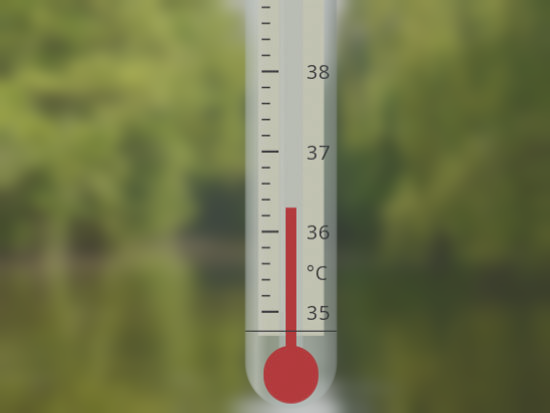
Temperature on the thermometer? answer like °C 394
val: °C 36.3
